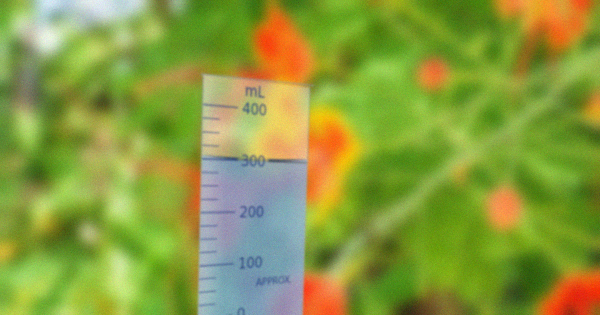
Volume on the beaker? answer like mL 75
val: mL 300
